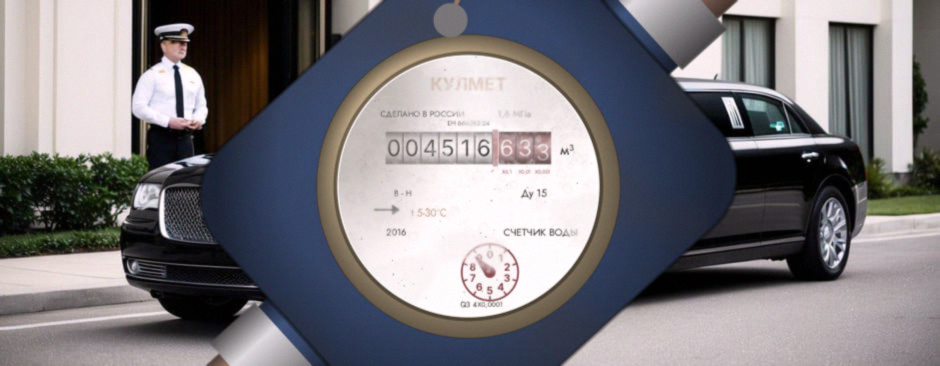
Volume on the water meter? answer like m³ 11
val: m³ 4516.6328
